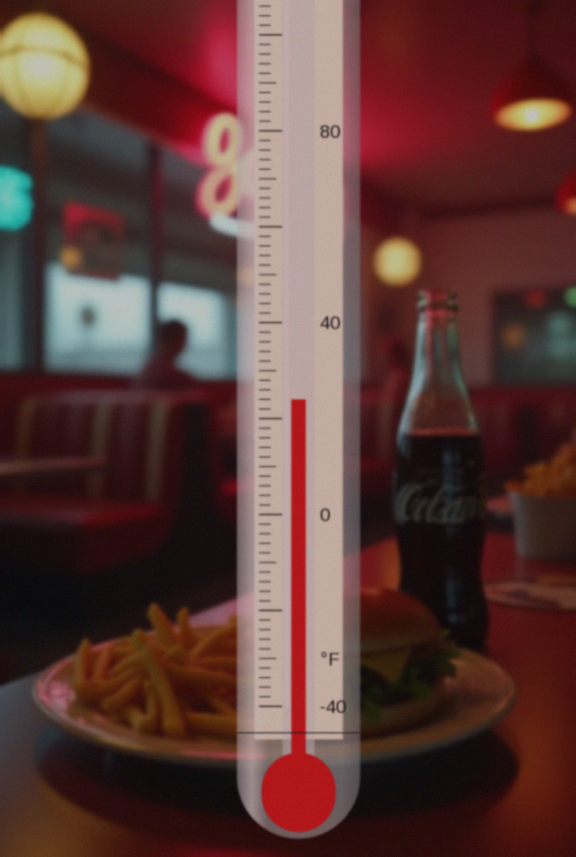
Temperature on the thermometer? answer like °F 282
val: °F 24
